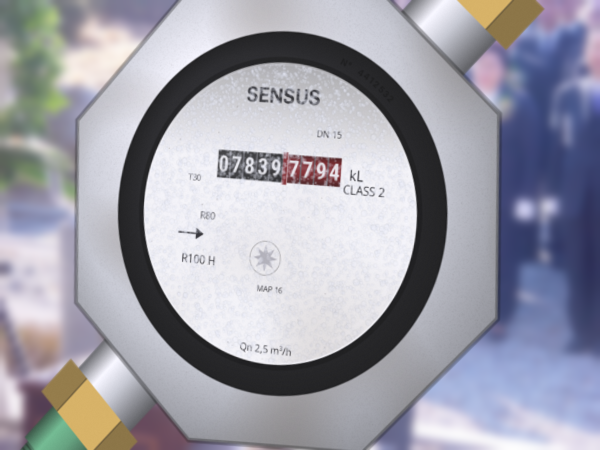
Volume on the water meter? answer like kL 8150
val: kL 7839.7794
